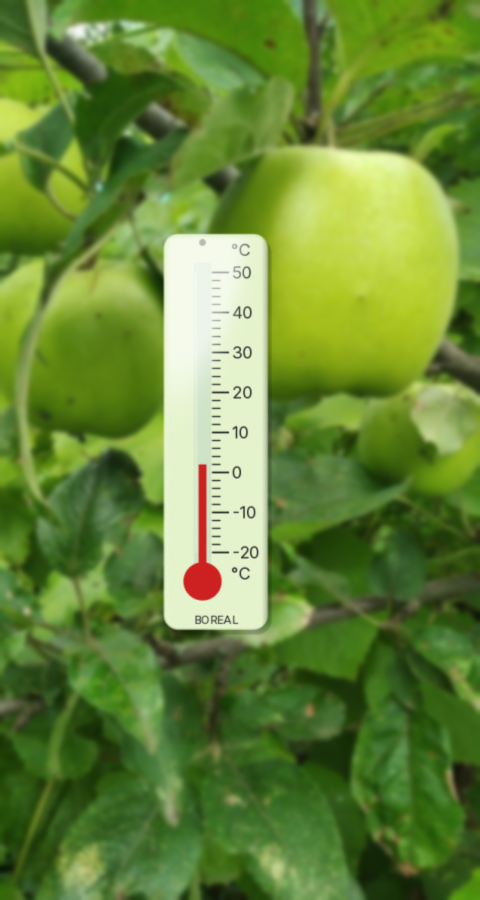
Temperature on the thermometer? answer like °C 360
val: °C 2
